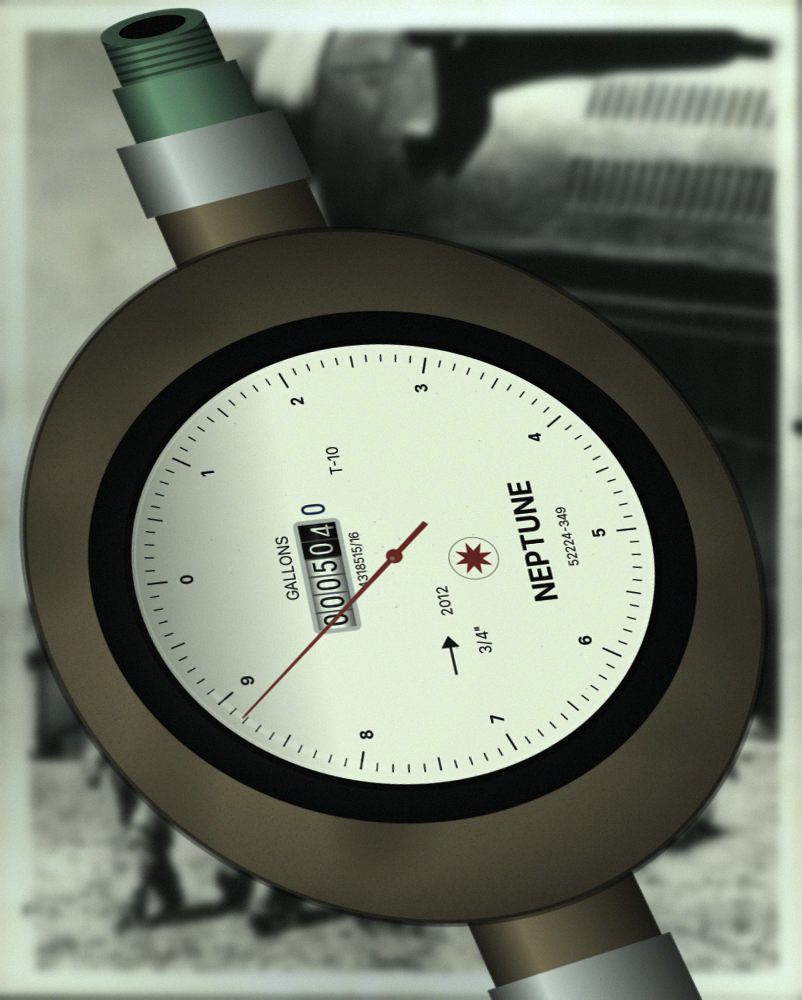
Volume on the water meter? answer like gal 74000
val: gal 5038.8
